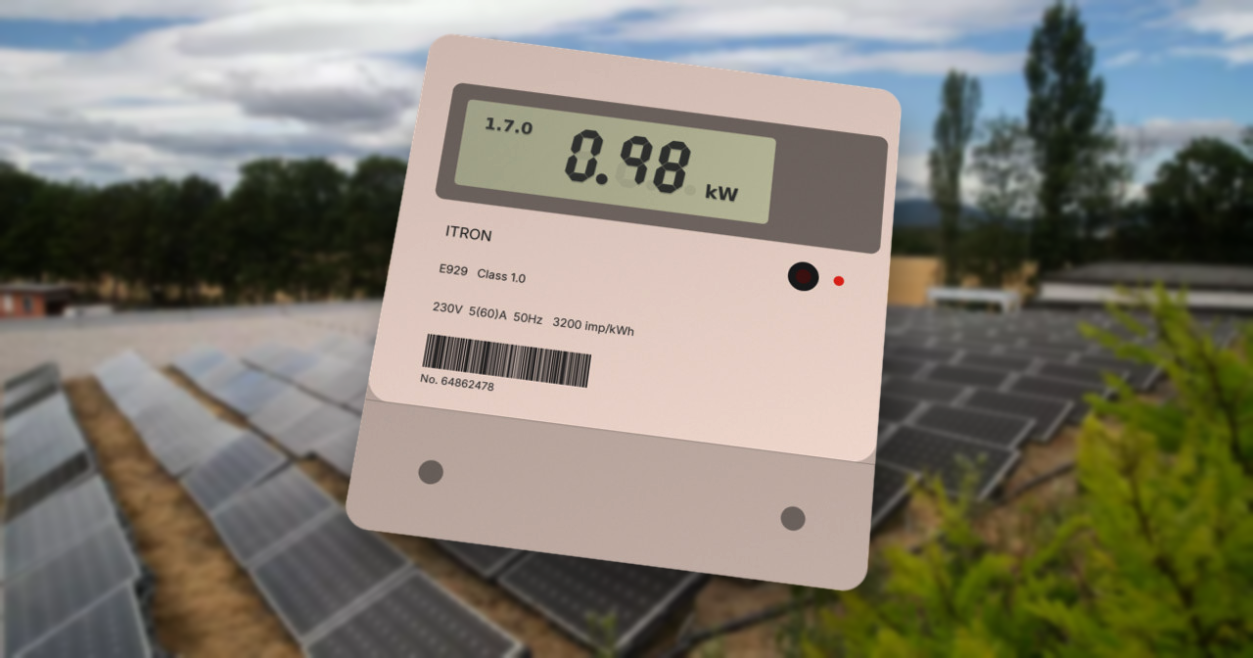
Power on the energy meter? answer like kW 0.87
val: kW 0.98
